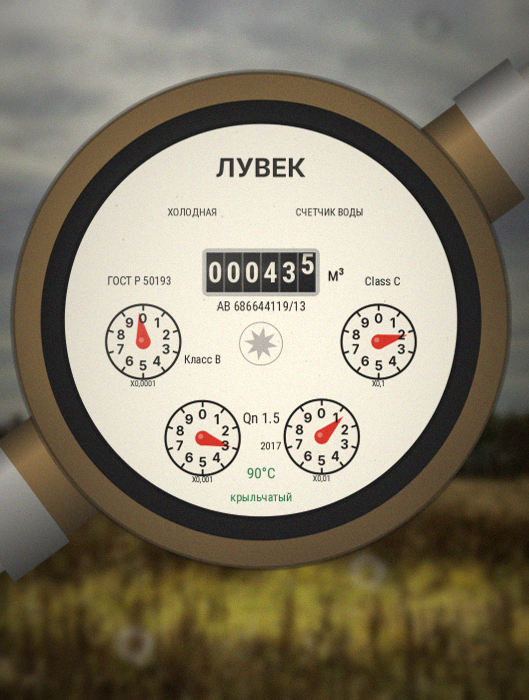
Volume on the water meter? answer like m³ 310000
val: m³ 435.2129
